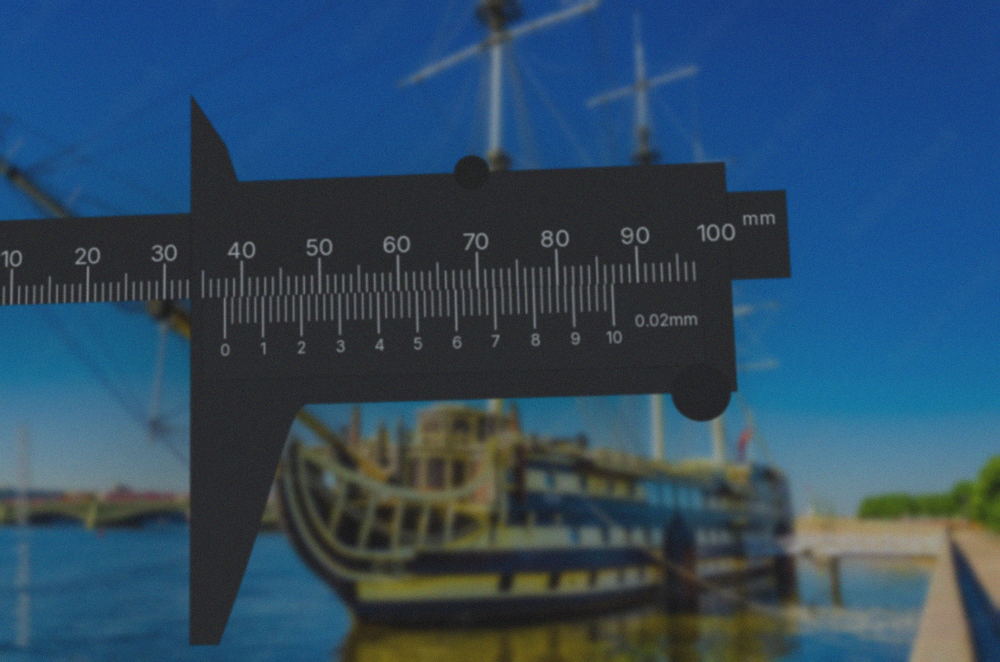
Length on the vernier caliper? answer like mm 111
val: mm 37.8
